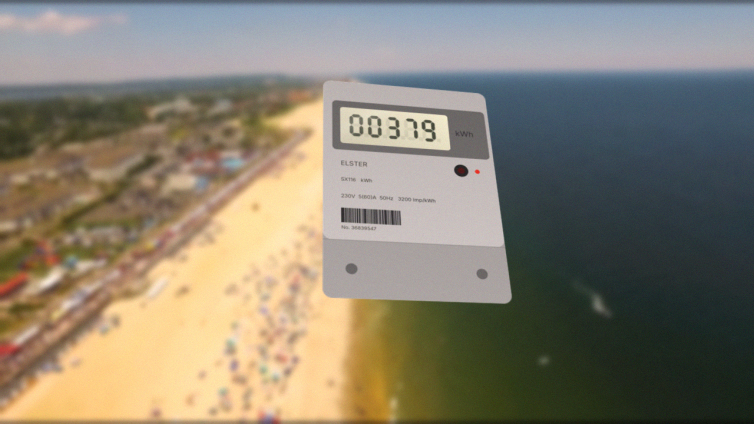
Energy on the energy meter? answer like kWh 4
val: kWh 379
